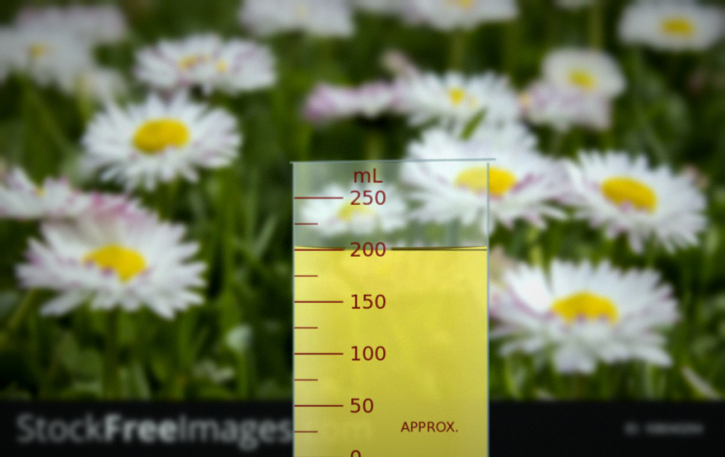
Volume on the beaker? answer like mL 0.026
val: mL 200
